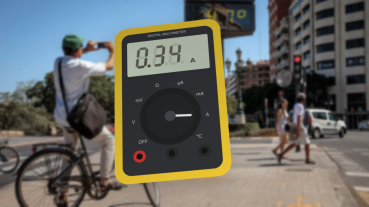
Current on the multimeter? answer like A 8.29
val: A 0.34
